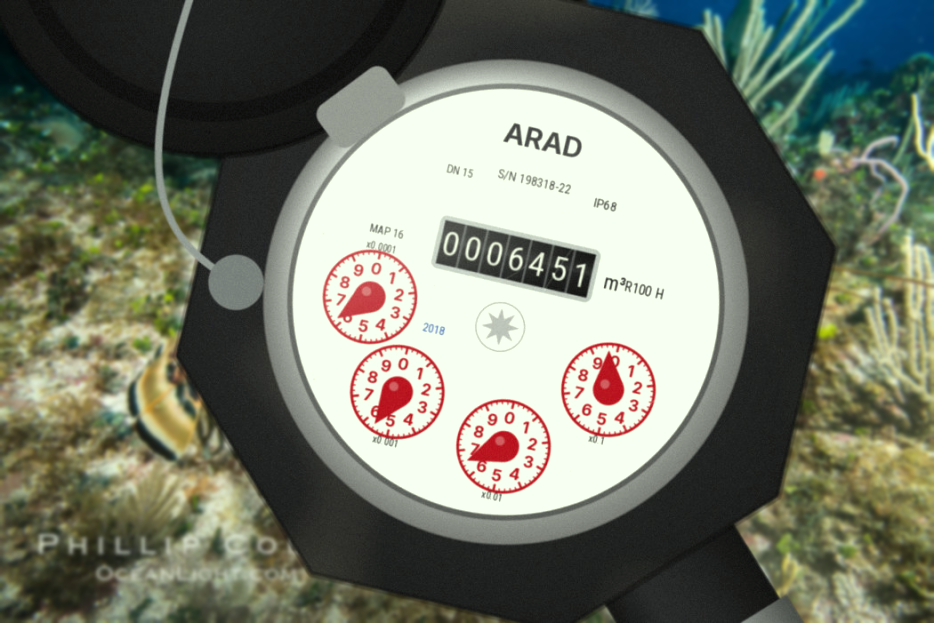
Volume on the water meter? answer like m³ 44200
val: m³ 6450.9656
